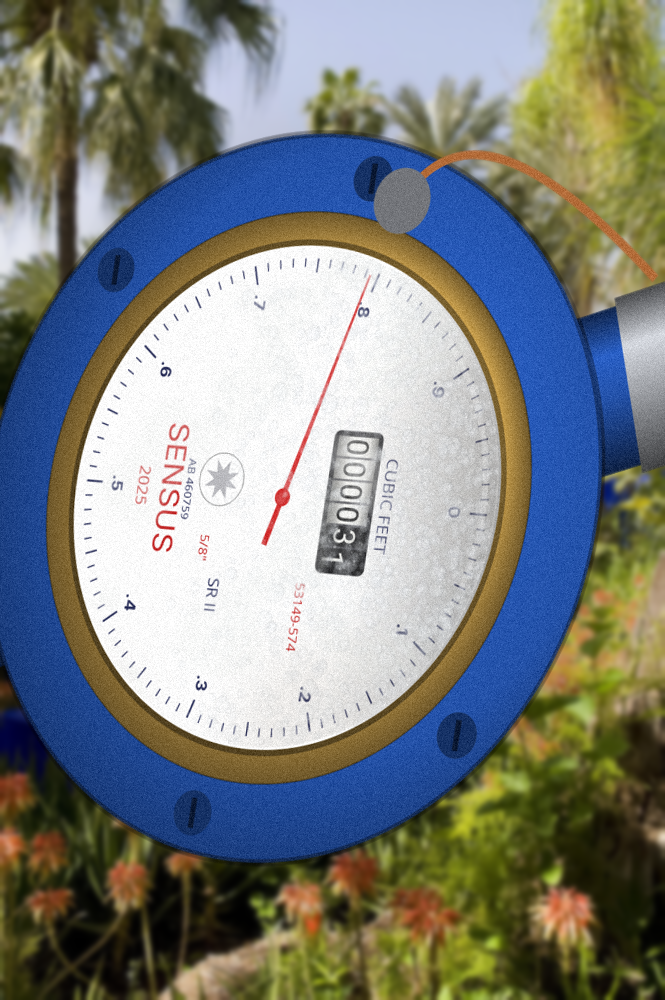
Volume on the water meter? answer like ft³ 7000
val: ft³ 30.79
